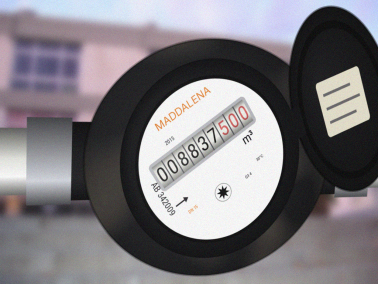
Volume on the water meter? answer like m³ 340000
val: m³ 8837.500
